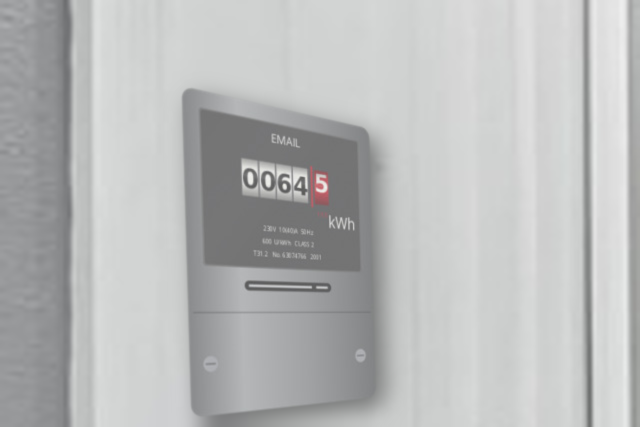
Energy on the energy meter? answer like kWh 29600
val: kWh 64.5
